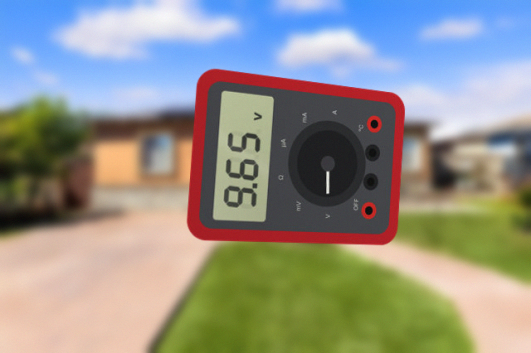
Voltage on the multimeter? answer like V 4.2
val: V 9.65
